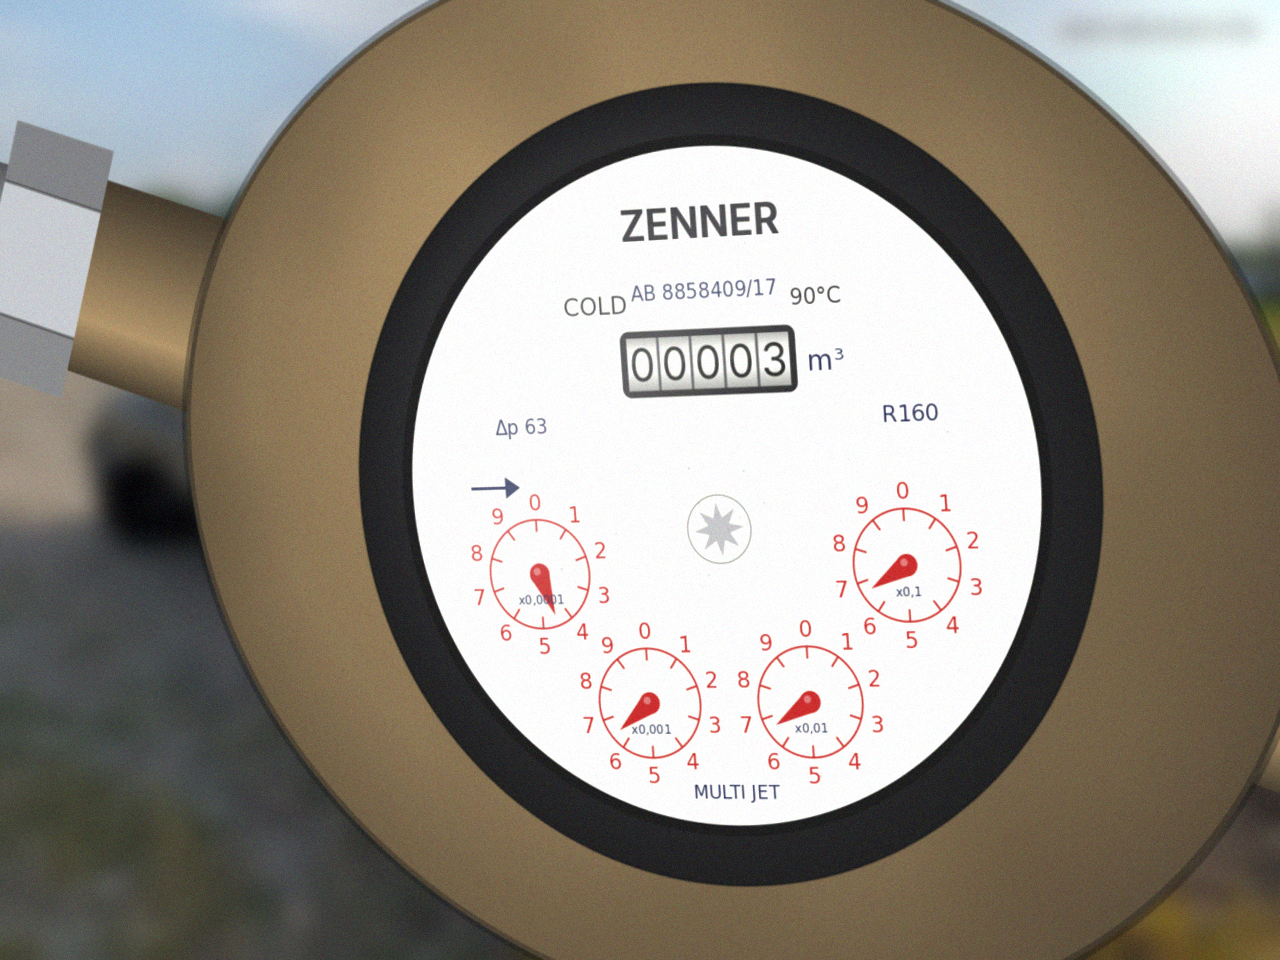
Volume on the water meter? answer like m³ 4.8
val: m³ 3.6664
